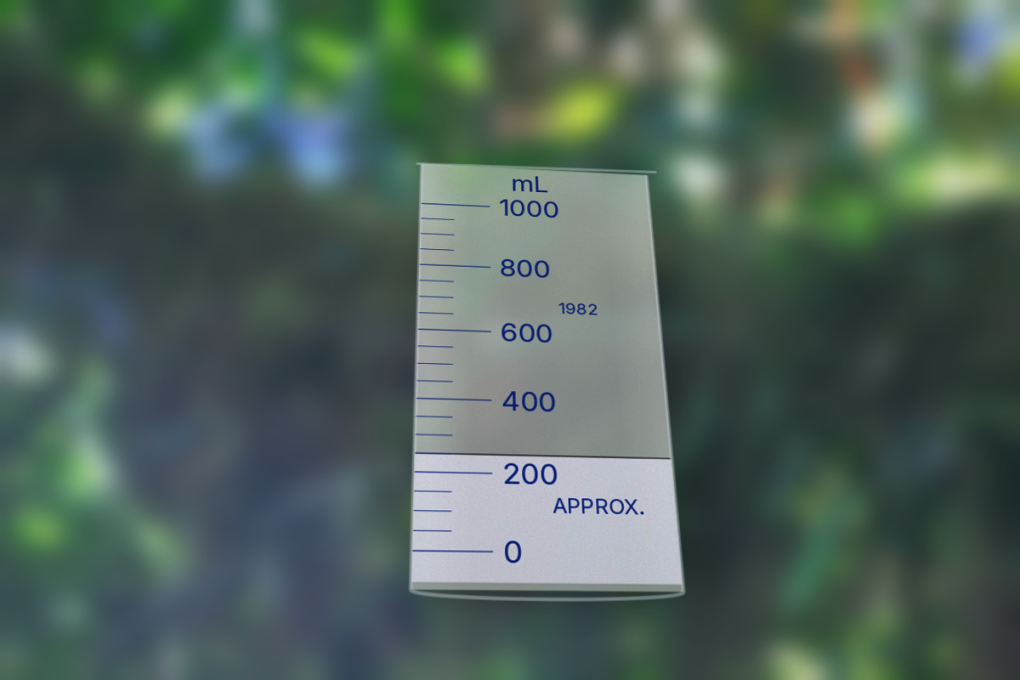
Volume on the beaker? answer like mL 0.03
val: mL 250
